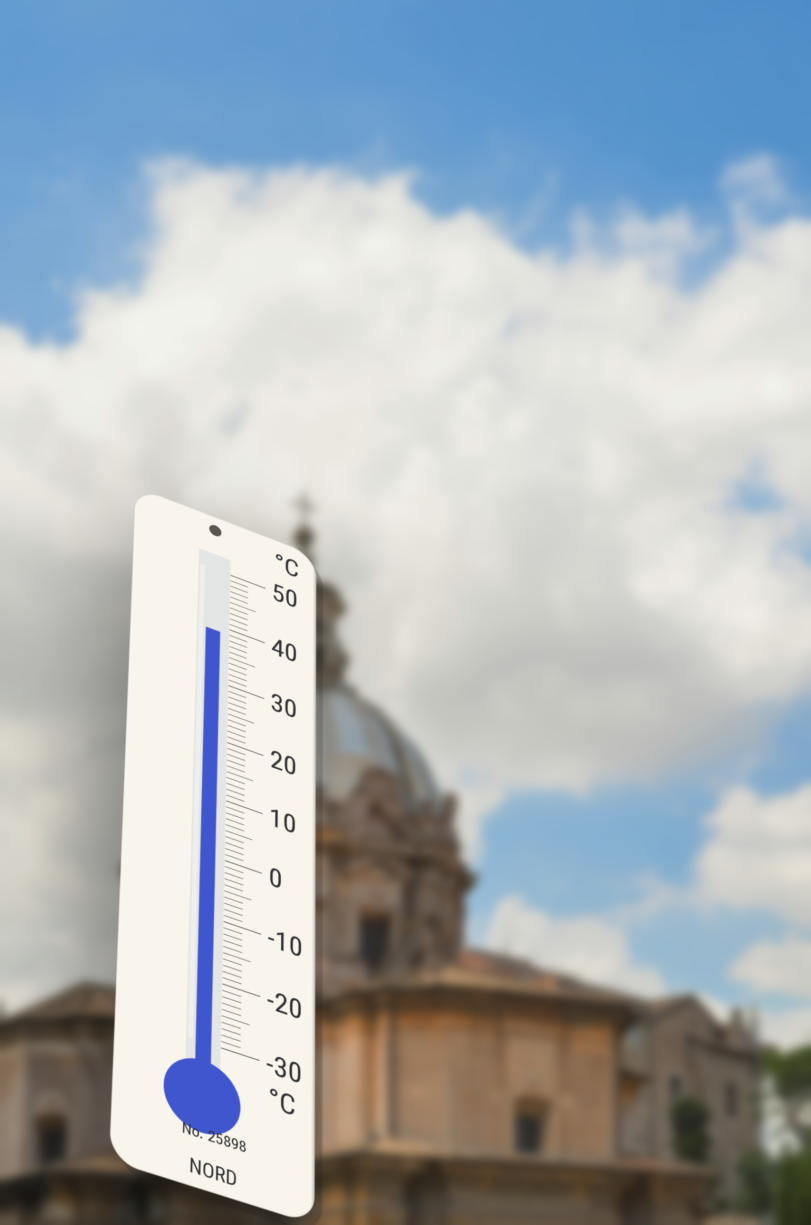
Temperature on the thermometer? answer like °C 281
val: °C 39
